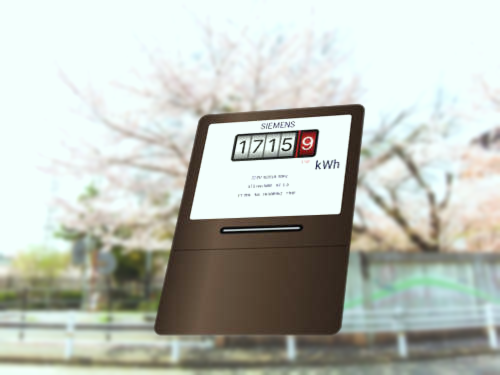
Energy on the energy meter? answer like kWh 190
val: kWh 1715.9
